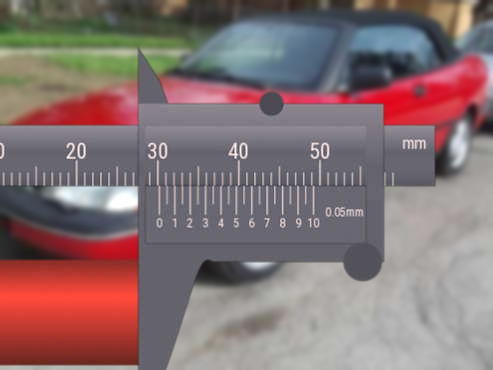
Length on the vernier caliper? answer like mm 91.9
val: mm 30.2
